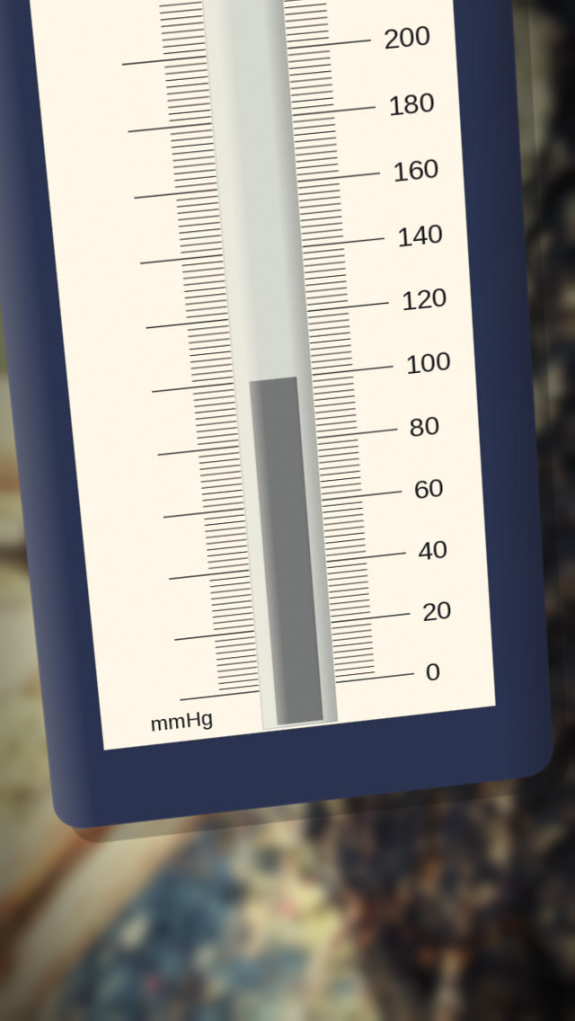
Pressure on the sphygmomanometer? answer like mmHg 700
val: mmHg 100
